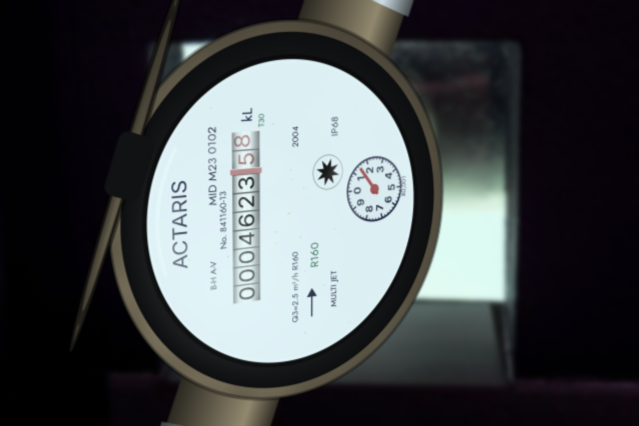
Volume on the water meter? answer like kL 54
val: kL 4623.581
